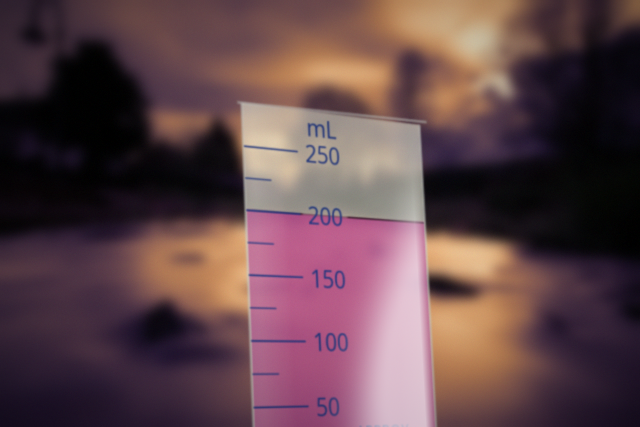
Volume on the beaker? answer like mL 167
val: mL 200
